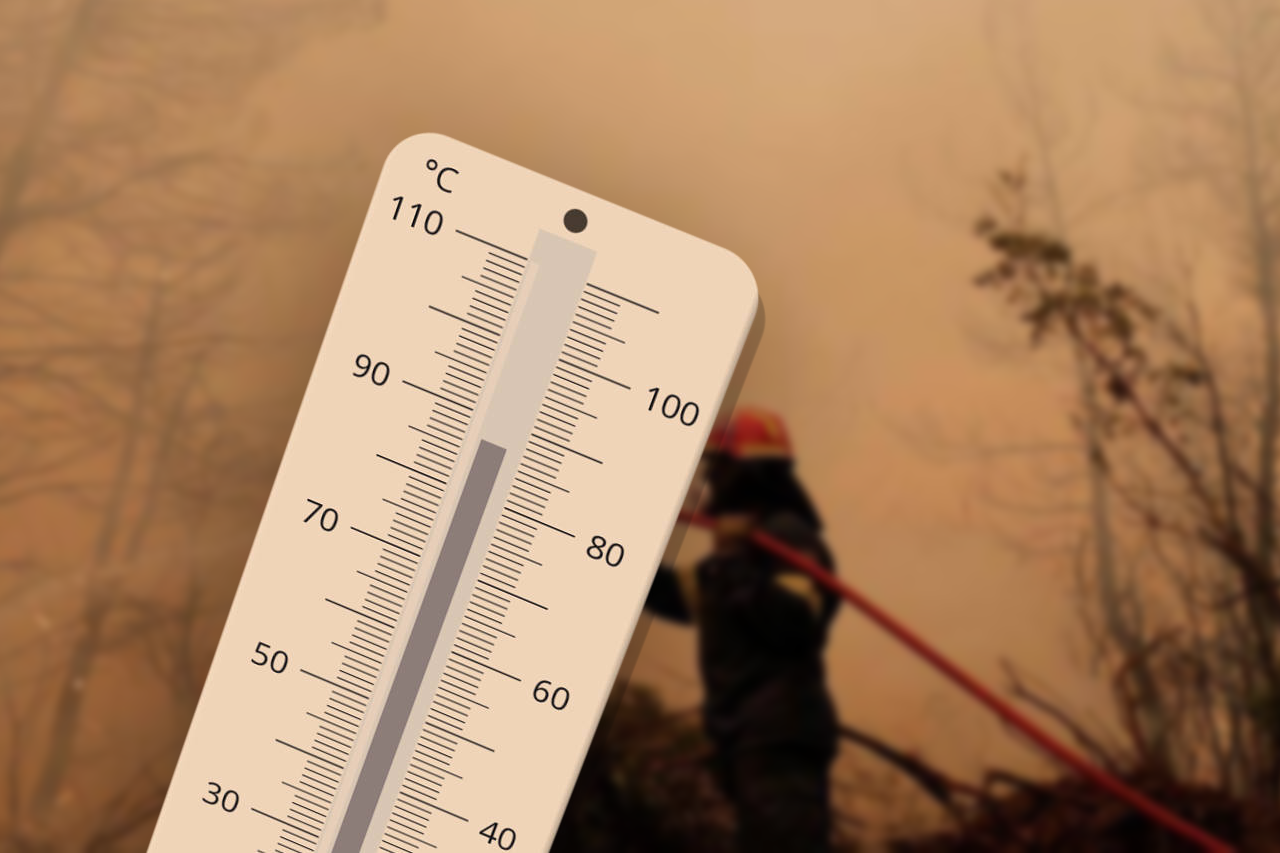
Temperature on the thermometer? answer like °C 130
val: °C 87
